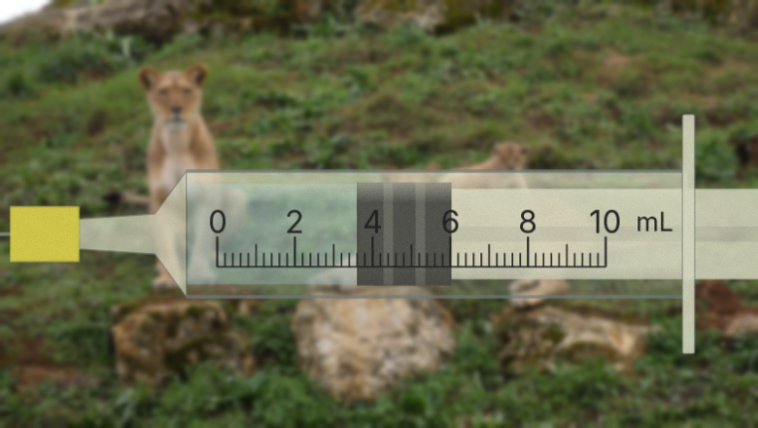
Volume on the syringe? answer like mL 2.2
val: mL 3.6
